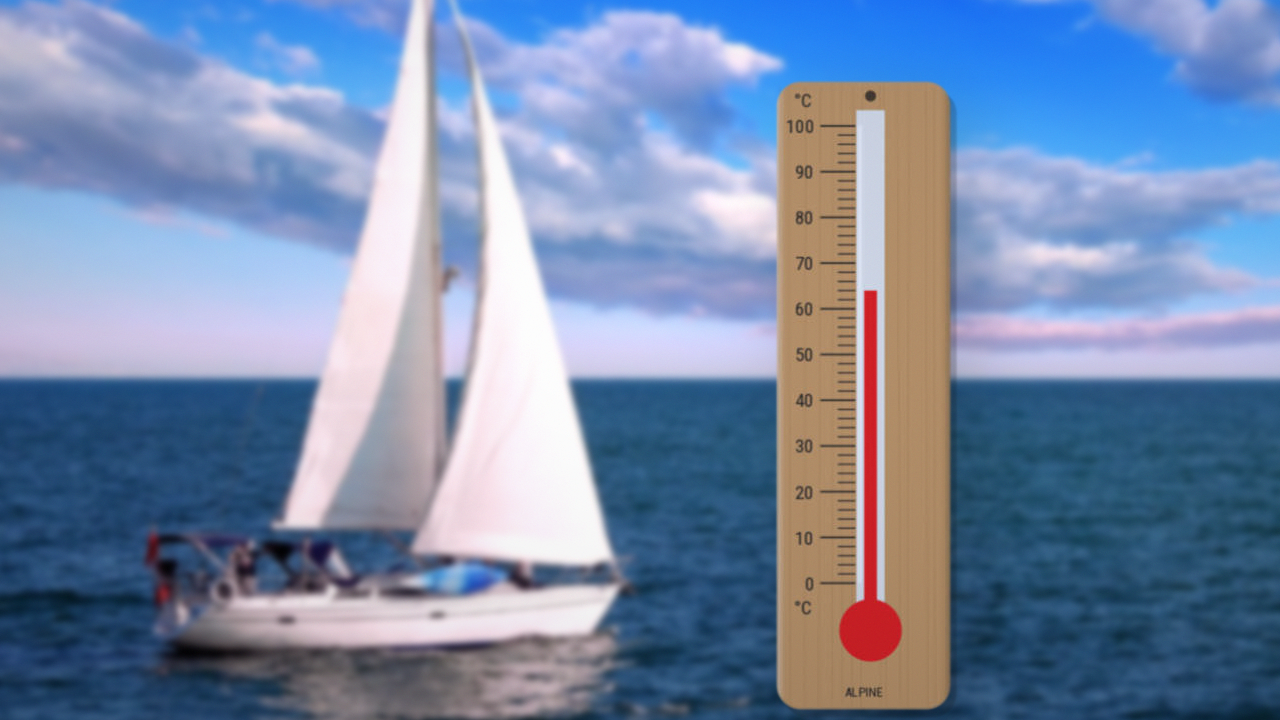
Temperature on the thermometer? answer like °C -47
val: °C 64
